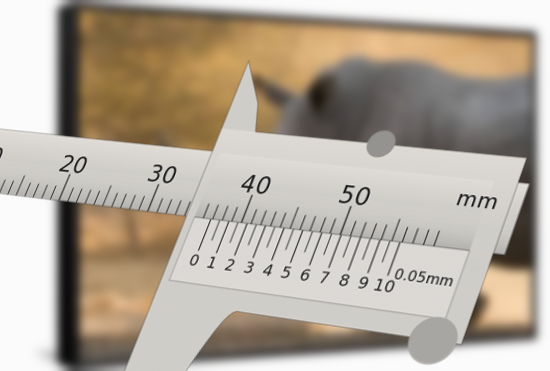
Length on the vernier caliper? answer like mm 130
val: mm 36.8
